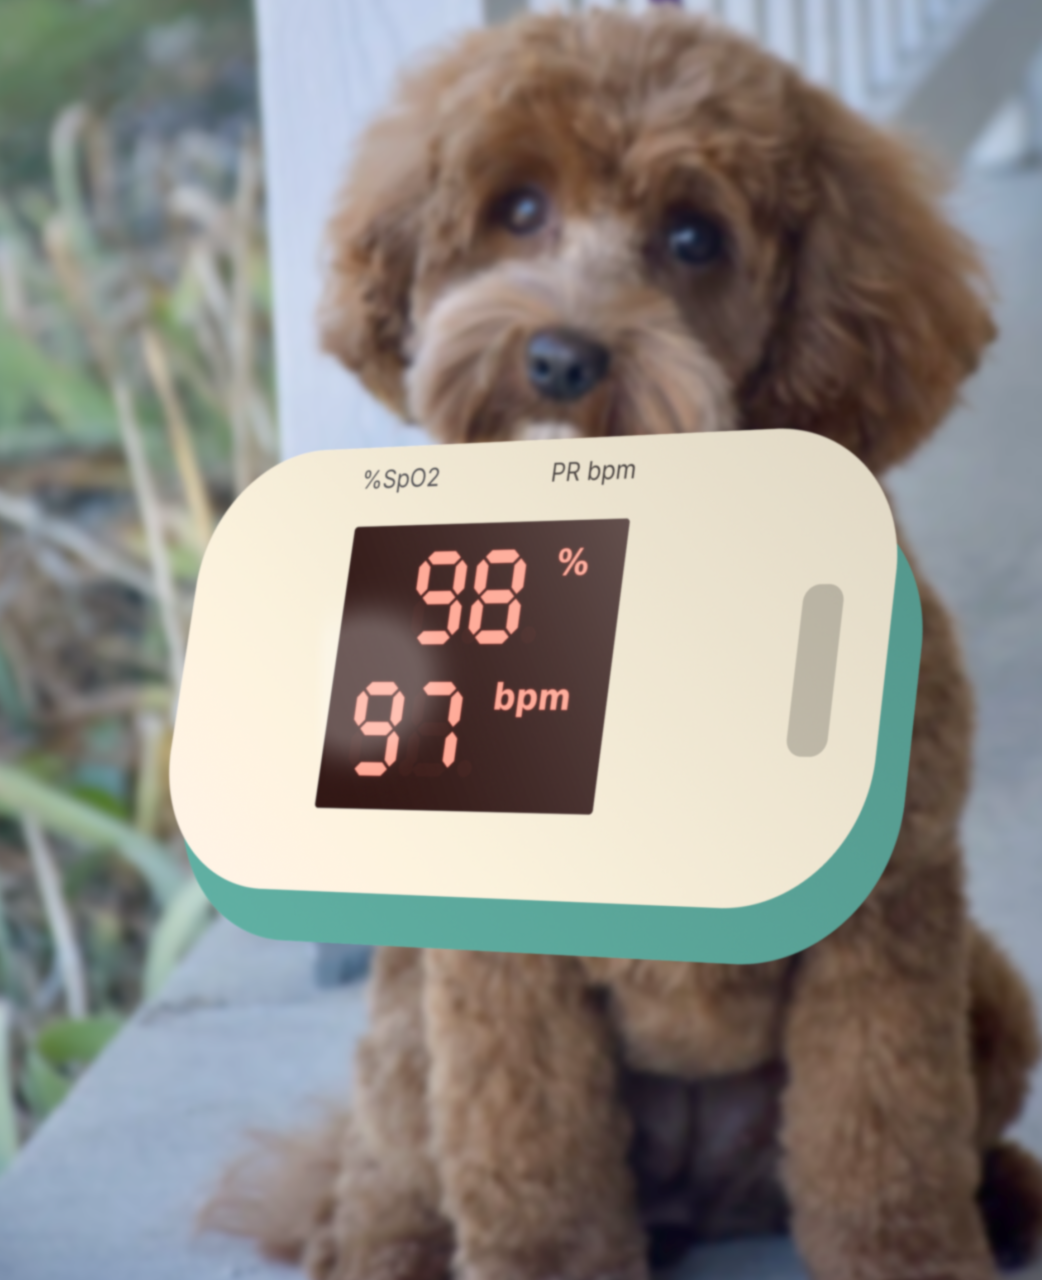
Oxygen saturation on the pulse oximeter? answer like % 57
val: % 98
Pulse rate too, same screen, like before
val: bpm 97
